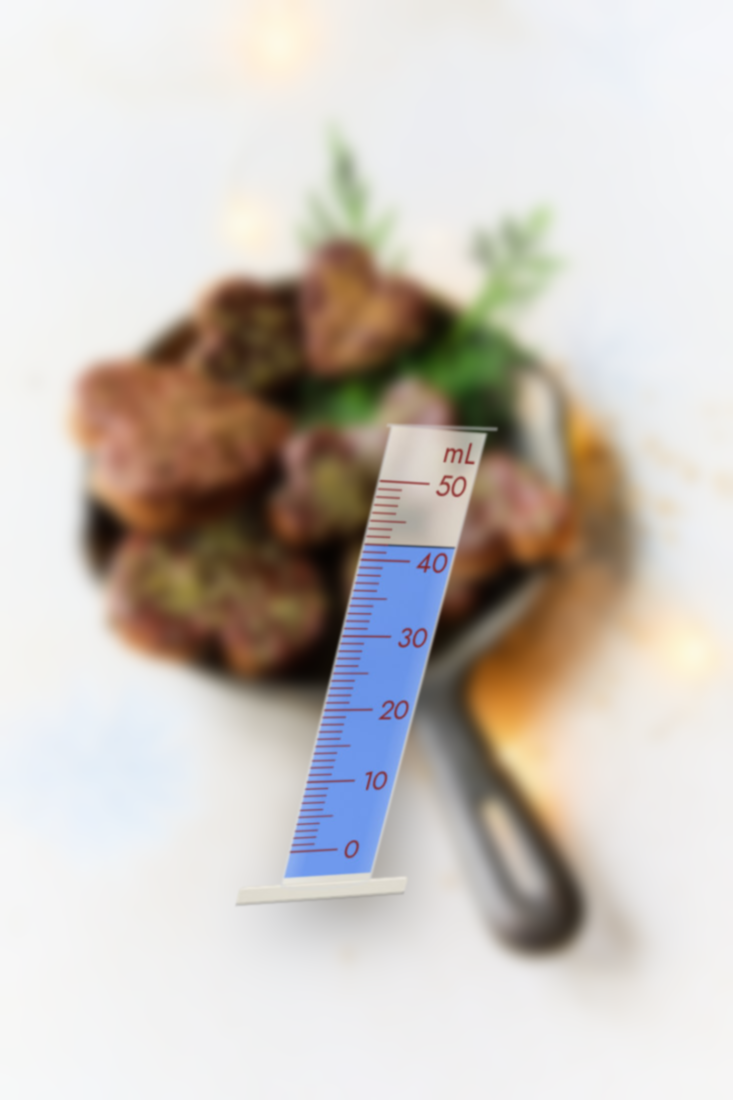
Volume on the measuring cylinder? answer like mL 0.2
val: mL 42
